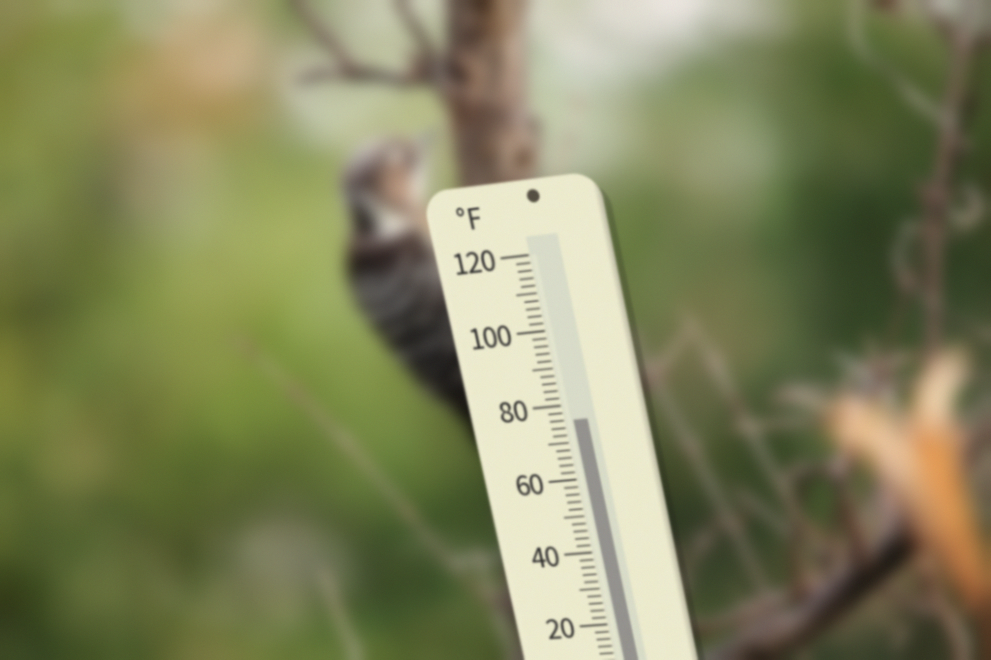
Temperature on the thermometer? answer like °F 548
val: °F 76
